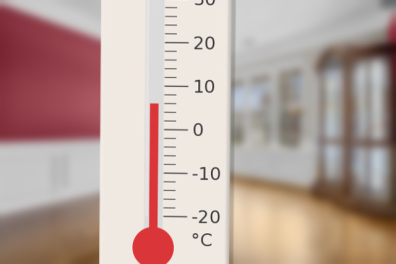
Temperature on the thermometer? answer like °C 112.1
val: °C 6
